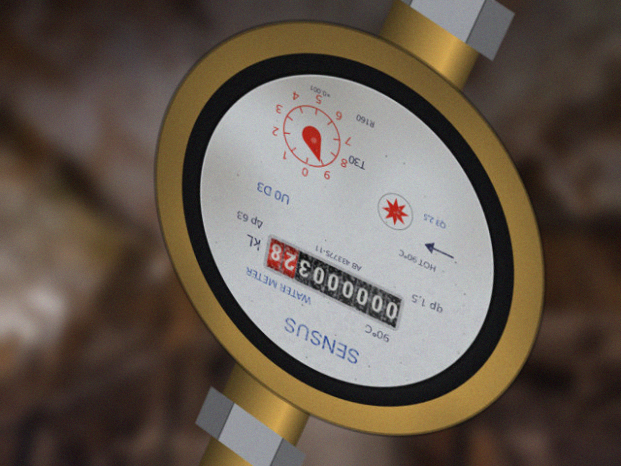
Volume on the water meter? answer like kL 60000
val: kL 3.279
